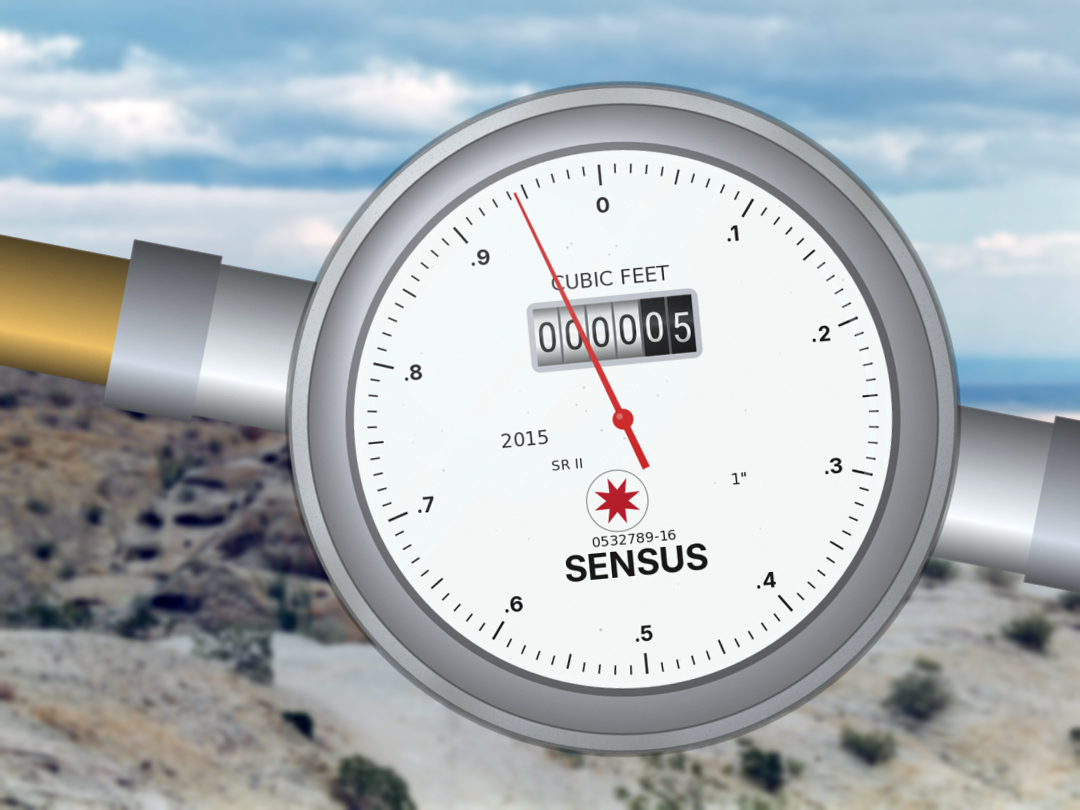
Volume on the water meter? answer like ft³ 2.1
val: ft³ 4.94
